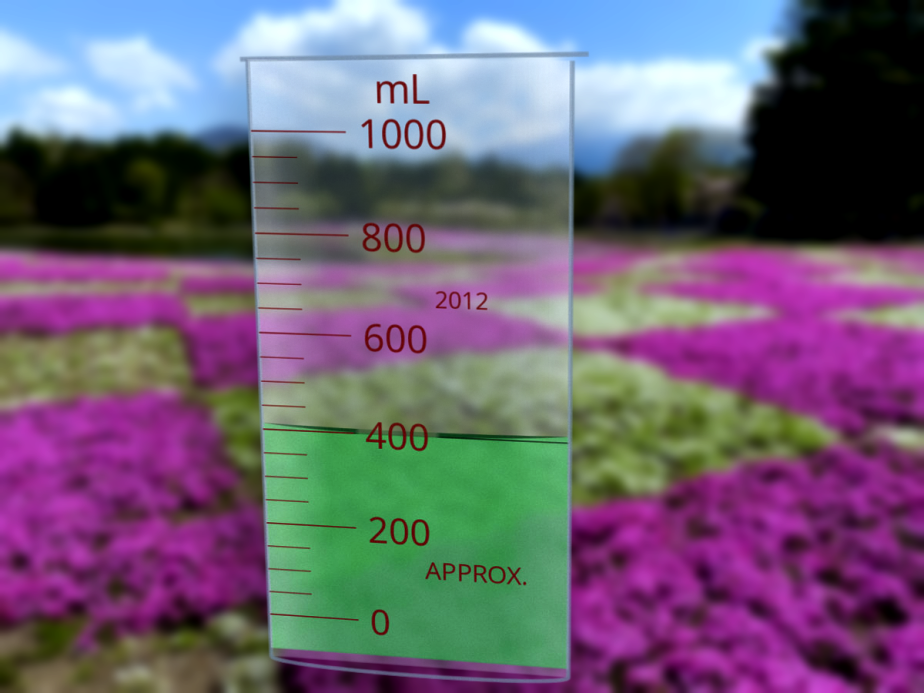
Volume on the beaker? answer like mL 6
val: mL 400
